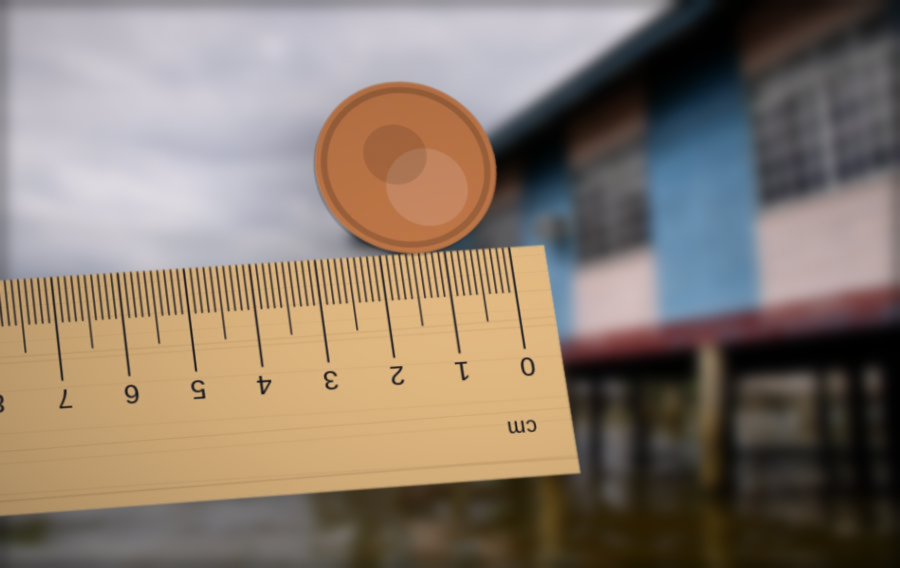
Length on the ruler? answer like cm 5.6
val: cm 2.8
